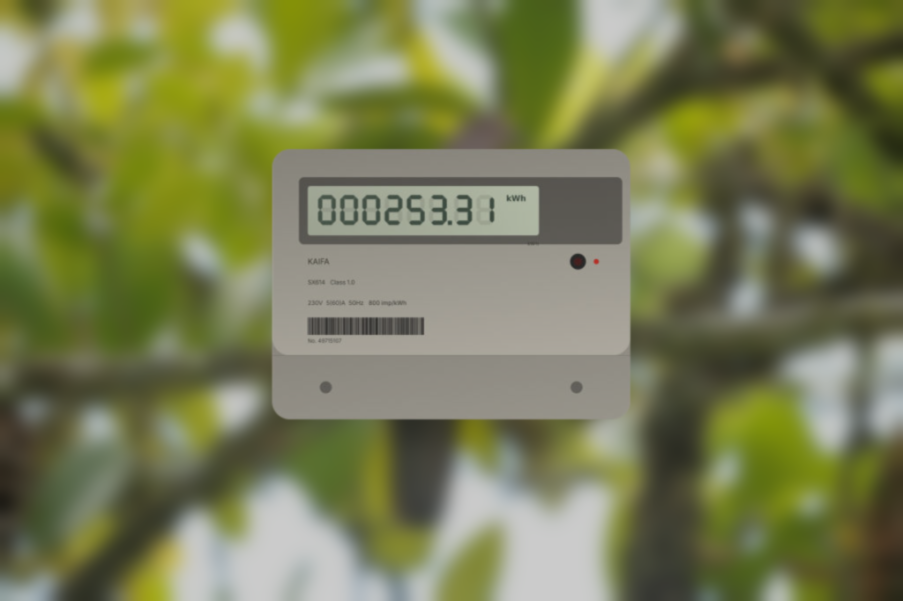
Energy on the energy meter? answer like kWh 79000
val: kWh 253.31
